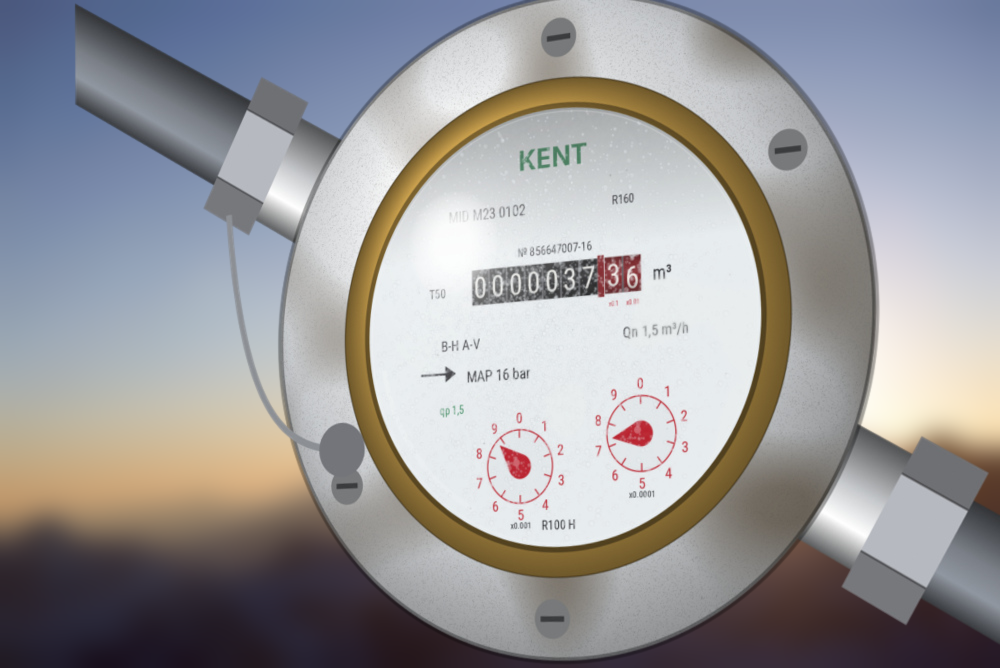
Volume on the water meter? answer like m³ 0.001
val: m³ 37.3587
